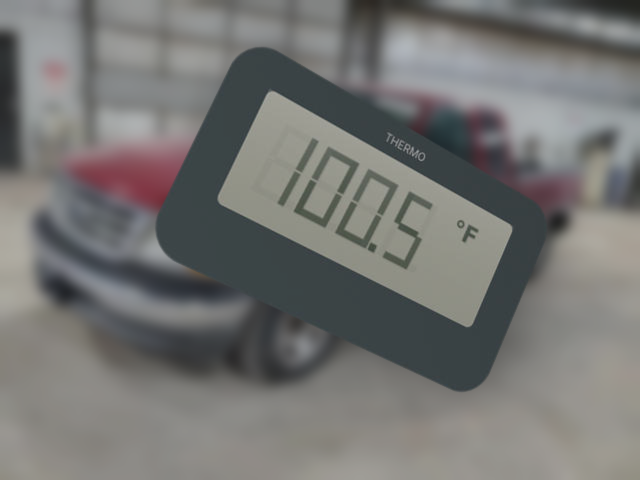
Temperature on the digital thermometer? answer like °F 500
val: °F 100.5
